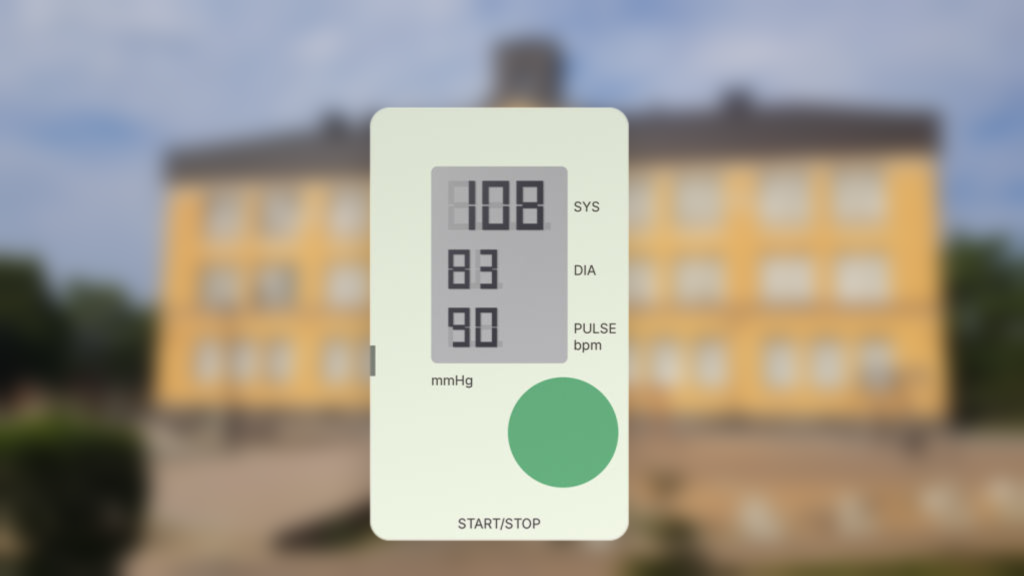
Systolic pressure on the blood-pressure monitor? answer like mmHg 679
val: mmHg 108
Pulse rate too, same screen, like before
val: bpm 90
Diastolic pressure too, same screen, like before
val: mmHg 83
